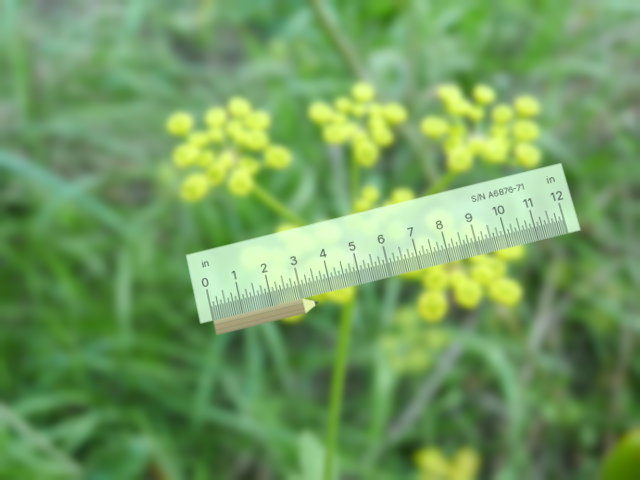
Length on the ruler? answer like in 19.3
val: in 3.5
